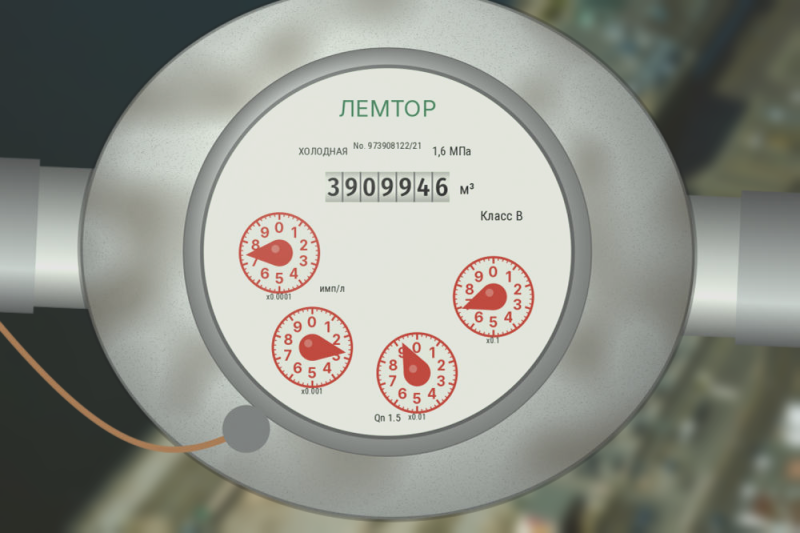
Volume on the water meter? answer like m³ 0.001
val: m³ 3909946.6927
